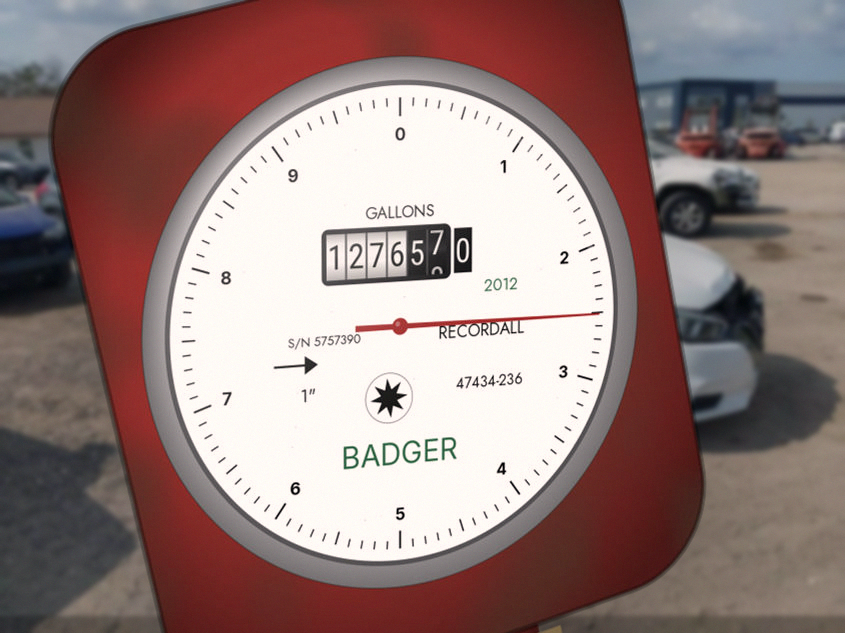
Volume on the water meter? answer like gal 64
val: gal 1276572.5
